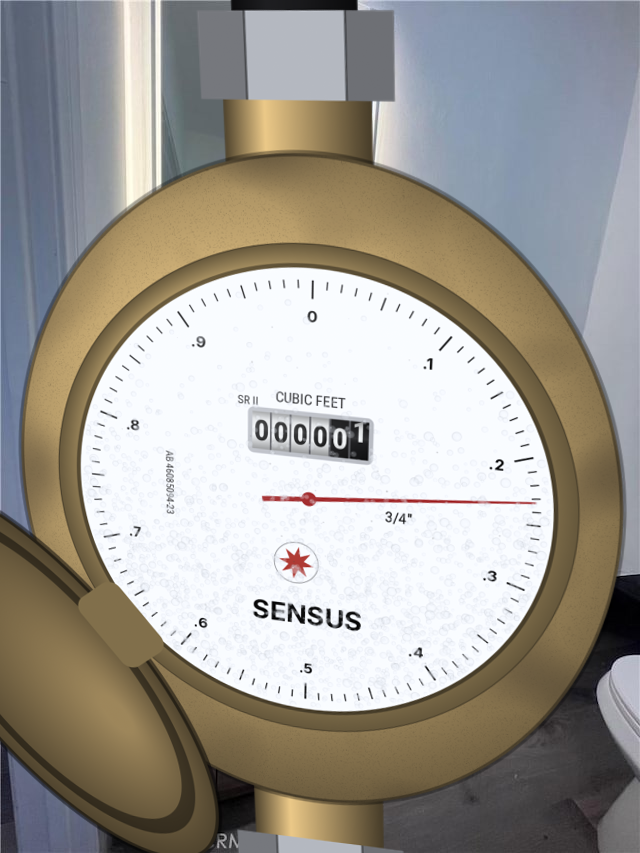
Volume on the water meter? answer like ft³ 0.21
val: ft³ 1.23
